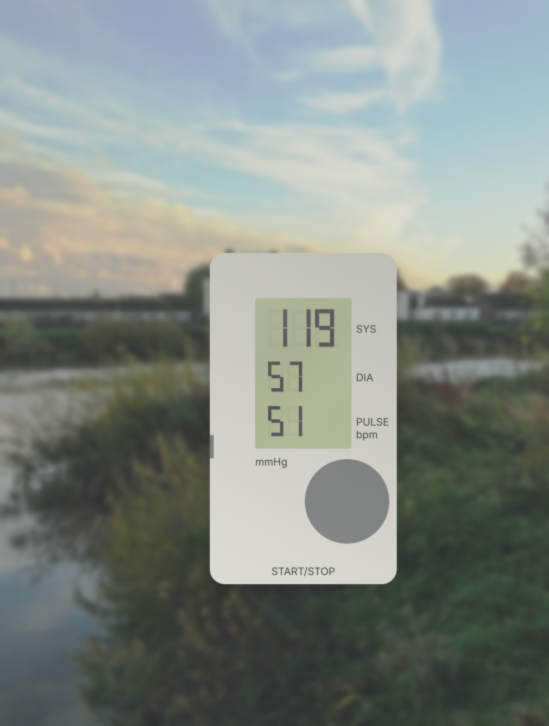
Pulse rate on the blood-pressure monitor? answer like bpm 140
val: bpm 51
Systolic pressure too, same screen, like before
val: mmHg 119
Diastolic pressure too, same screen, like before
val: mmHg 57
